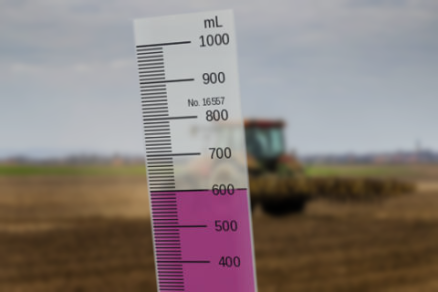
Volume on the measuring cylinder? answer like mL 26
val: mL 600
